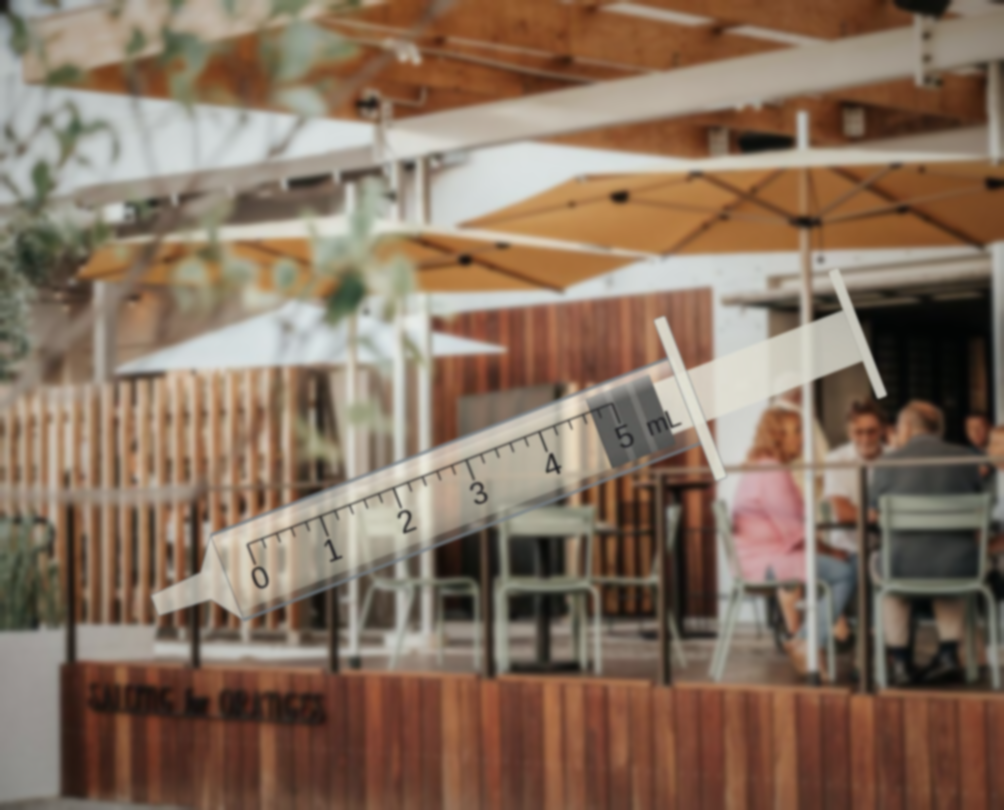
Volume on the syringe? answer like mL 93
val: mL 4.7
